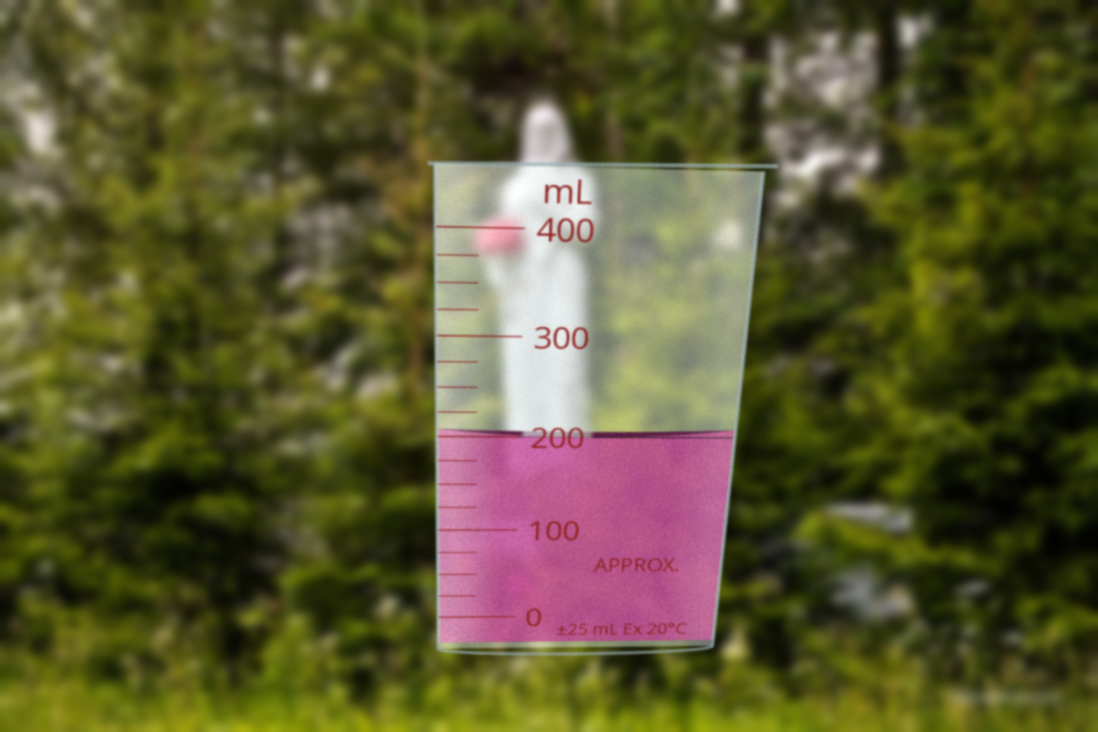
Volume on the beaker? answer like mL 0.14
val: mL 200
